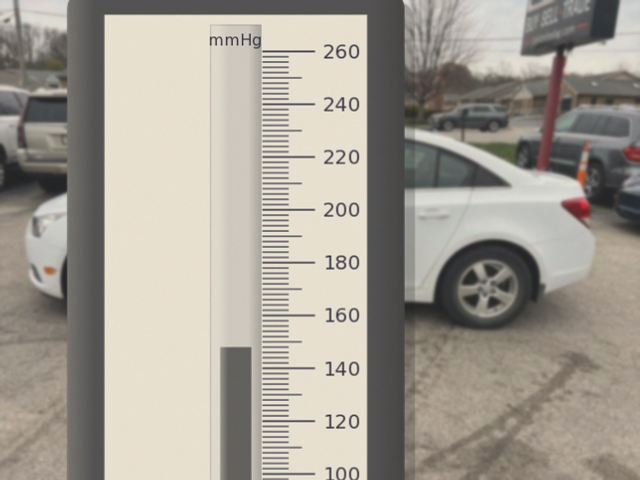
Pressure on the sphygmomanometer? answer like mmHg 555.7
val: mmHg 148
